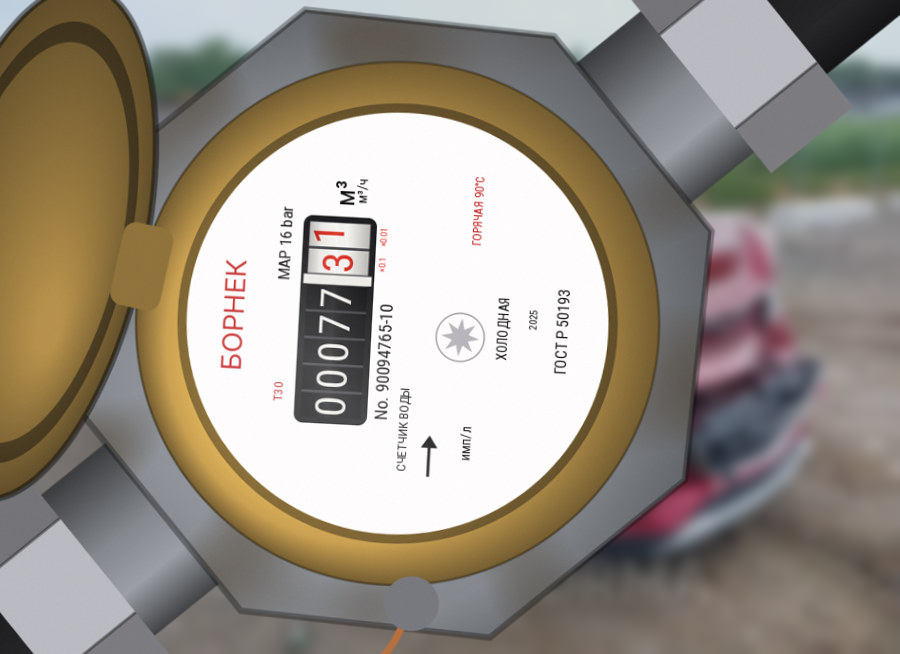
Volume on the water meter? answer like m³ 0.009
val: m³ 77.31
